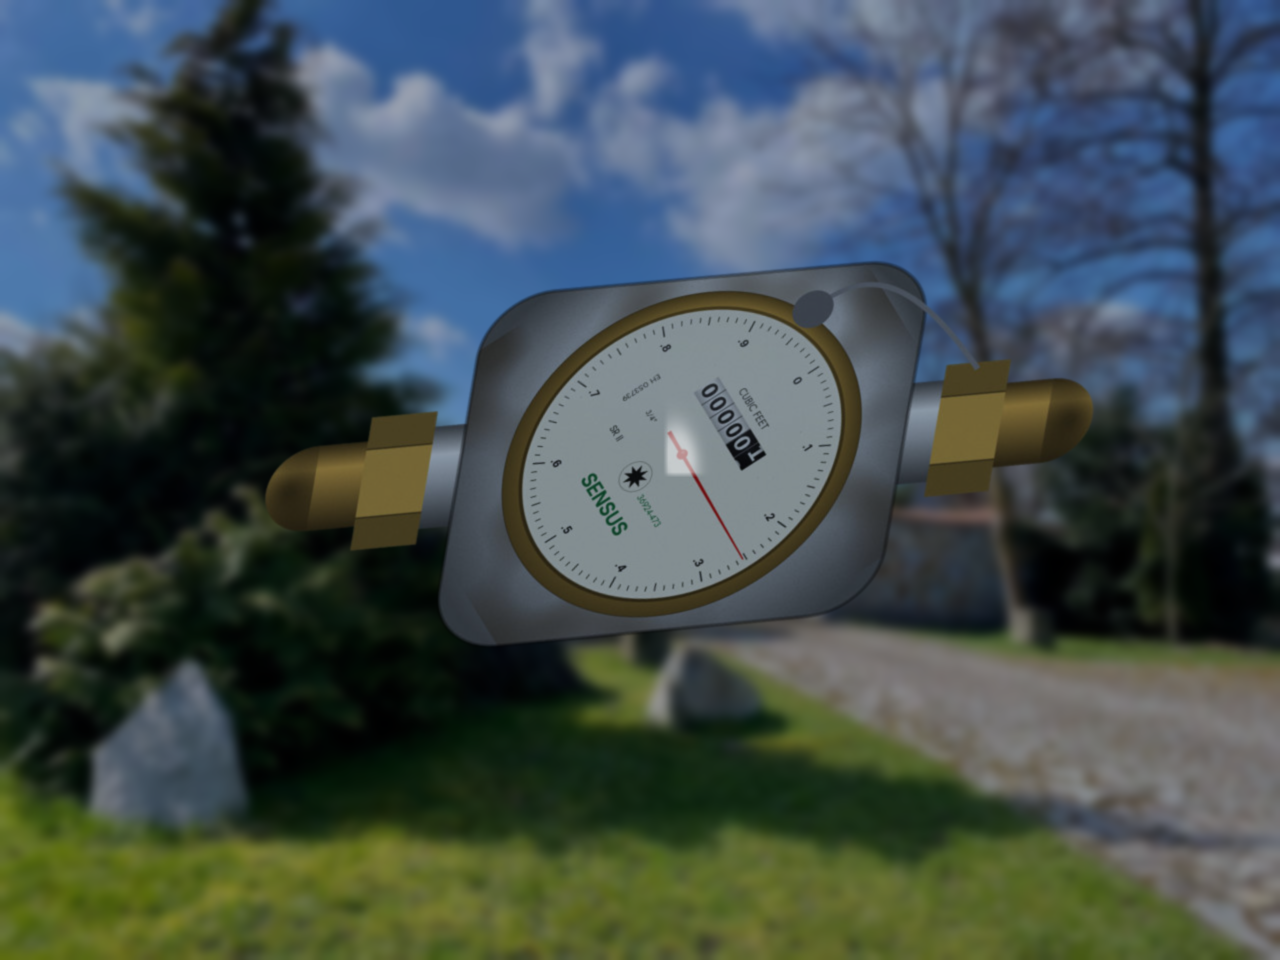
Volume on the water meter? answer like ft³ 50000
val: ft³ 1.25
